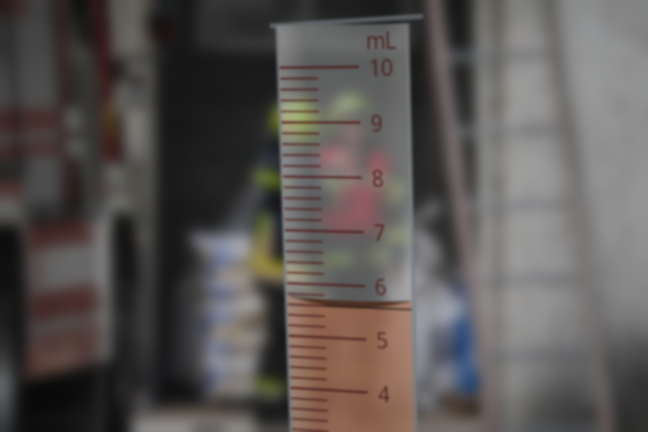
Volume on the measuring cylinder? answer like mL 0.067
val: mL 5.6
